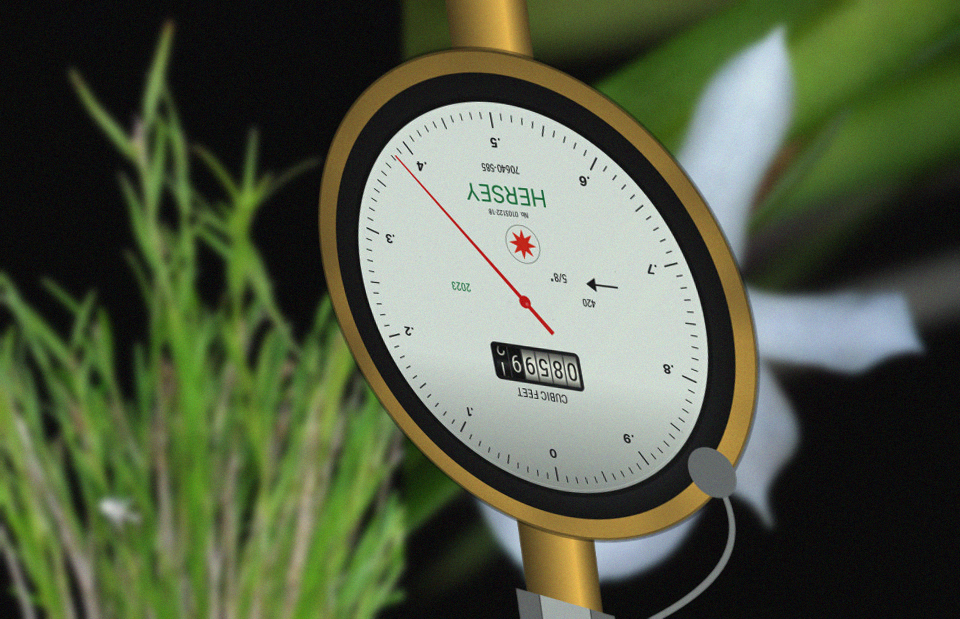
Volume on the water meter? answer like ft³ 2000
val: ft³ 85991.38
